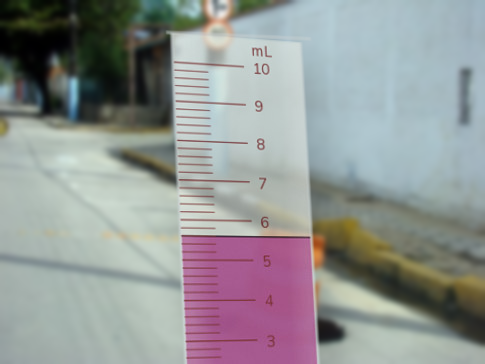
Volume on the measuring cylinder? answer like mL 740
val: mL 5.6
